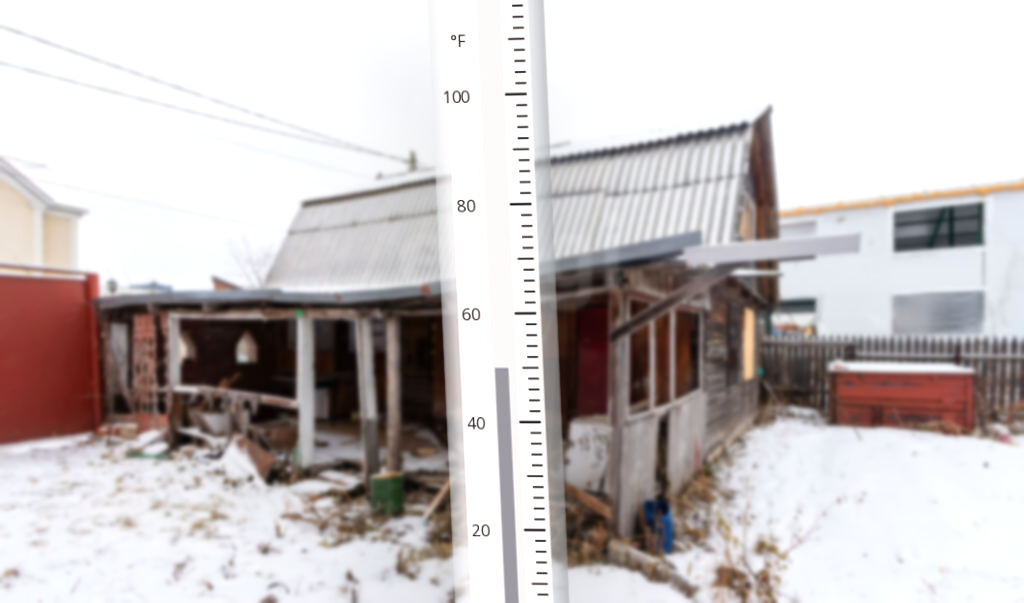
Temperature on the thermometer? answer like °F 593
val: °F 50
